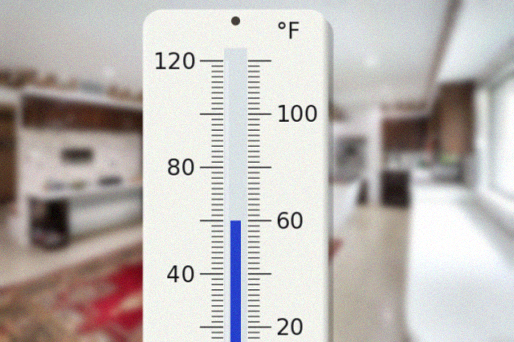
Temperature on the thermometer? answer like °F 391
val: °F 60
